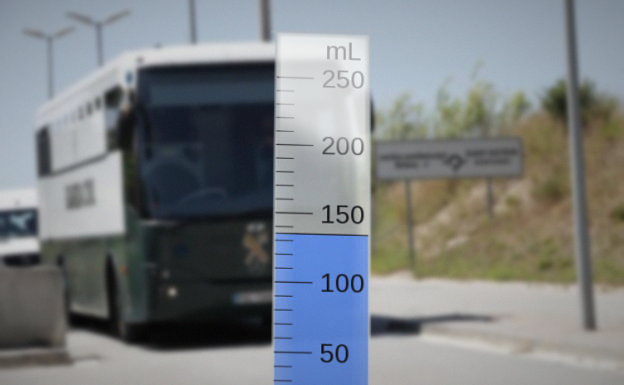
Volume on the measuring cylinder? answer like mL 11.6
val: mL 135
